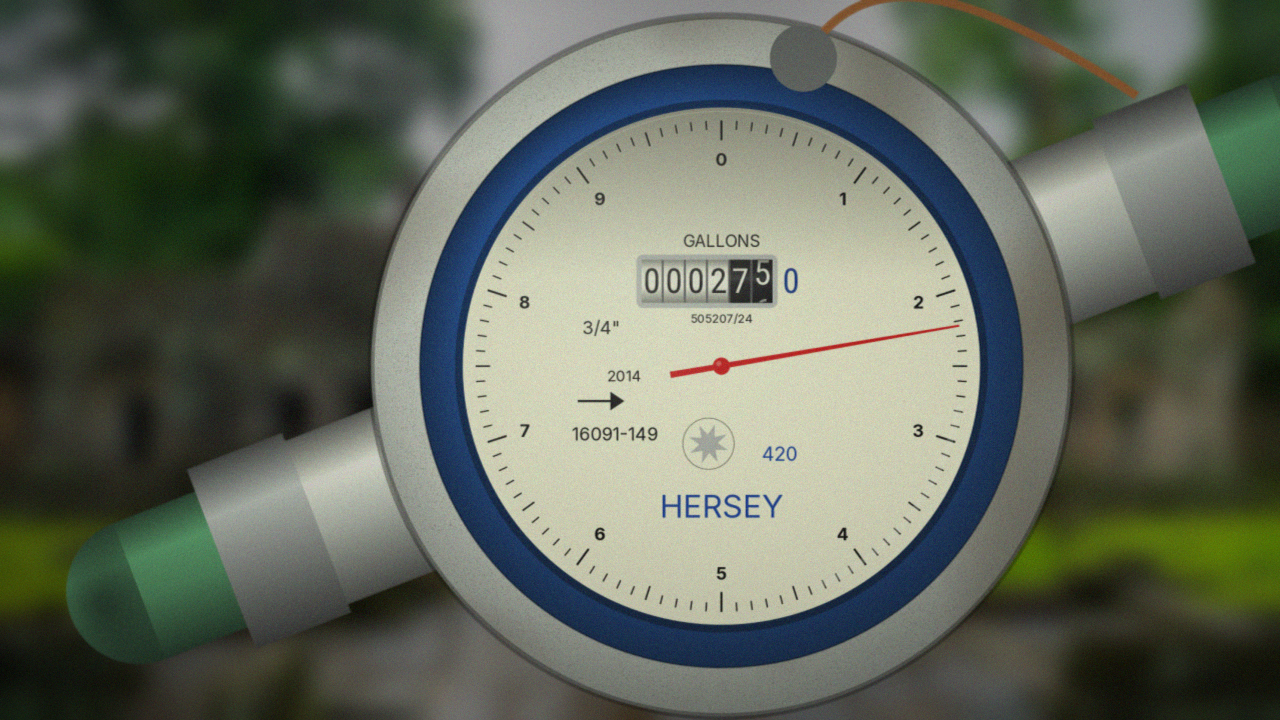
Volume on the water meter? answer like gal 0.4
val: gal 2752.2
